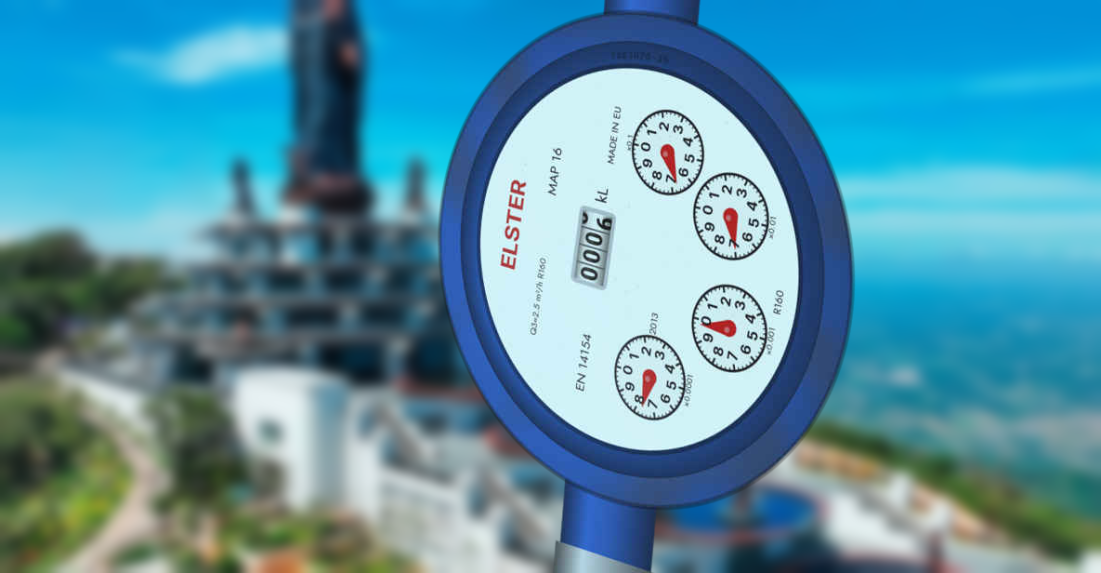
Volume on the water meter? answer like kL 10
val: kL 5.6697
